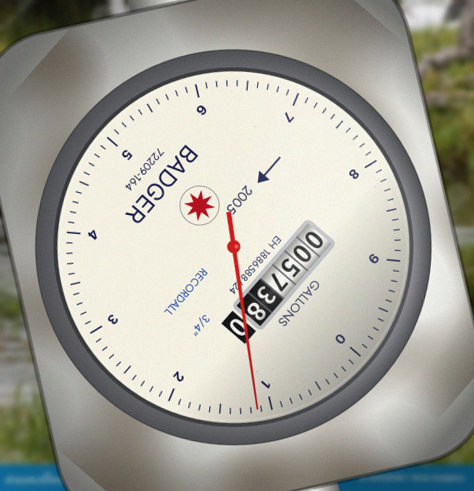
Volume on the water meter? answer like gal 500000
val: gal 57381.1
